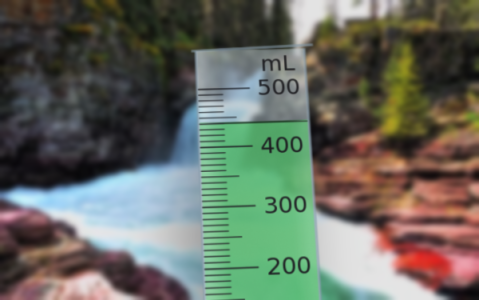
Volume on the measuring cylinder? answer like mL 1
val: mL 440
